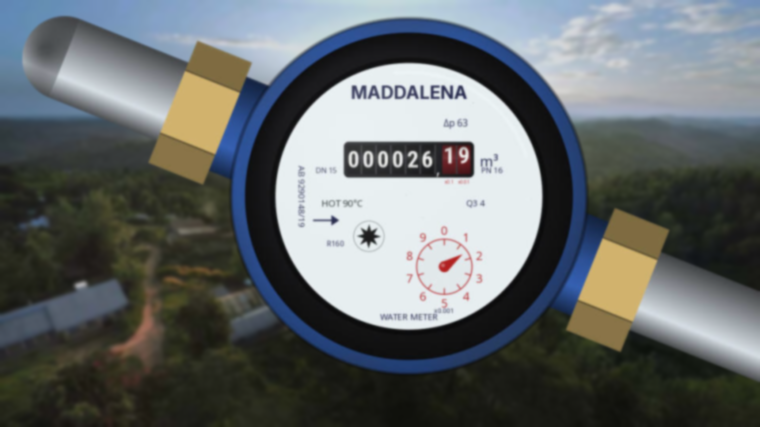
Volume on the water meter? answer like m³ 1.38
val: m³ 26.191
